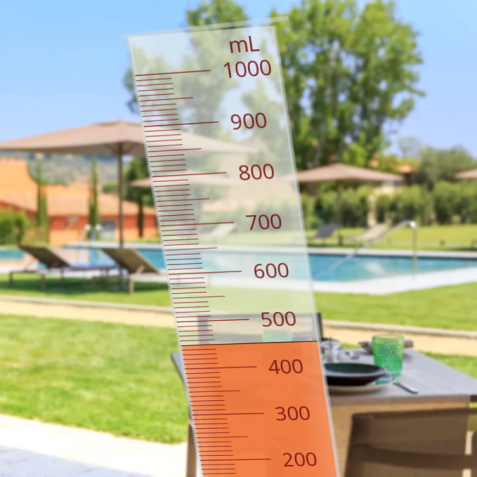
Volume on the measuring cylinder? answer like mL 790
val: mL 450
